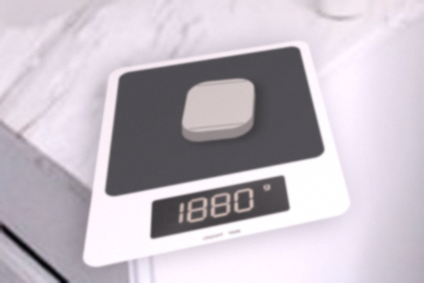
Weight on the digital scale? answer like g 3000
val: g 1880
